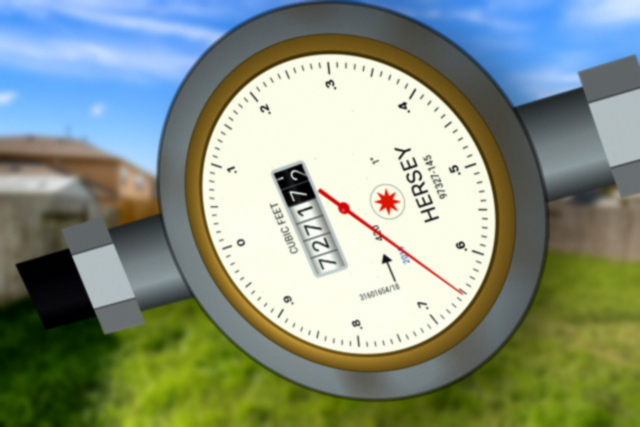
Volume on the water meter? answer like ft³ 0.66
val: ft³ 727171.65
